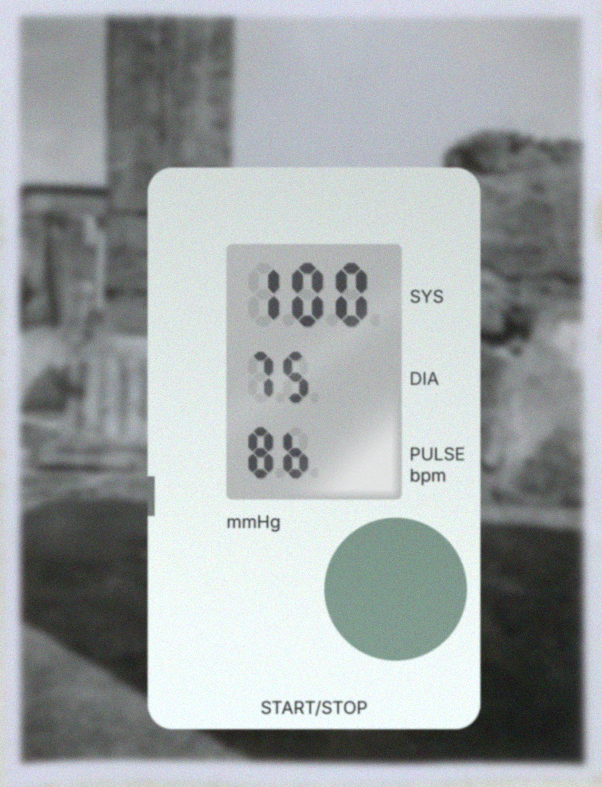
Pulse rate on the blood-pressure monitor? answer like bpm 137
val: bpm 86
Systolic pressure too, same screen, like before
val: mmHg 100
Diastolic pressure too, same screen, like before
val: mmHg 75
